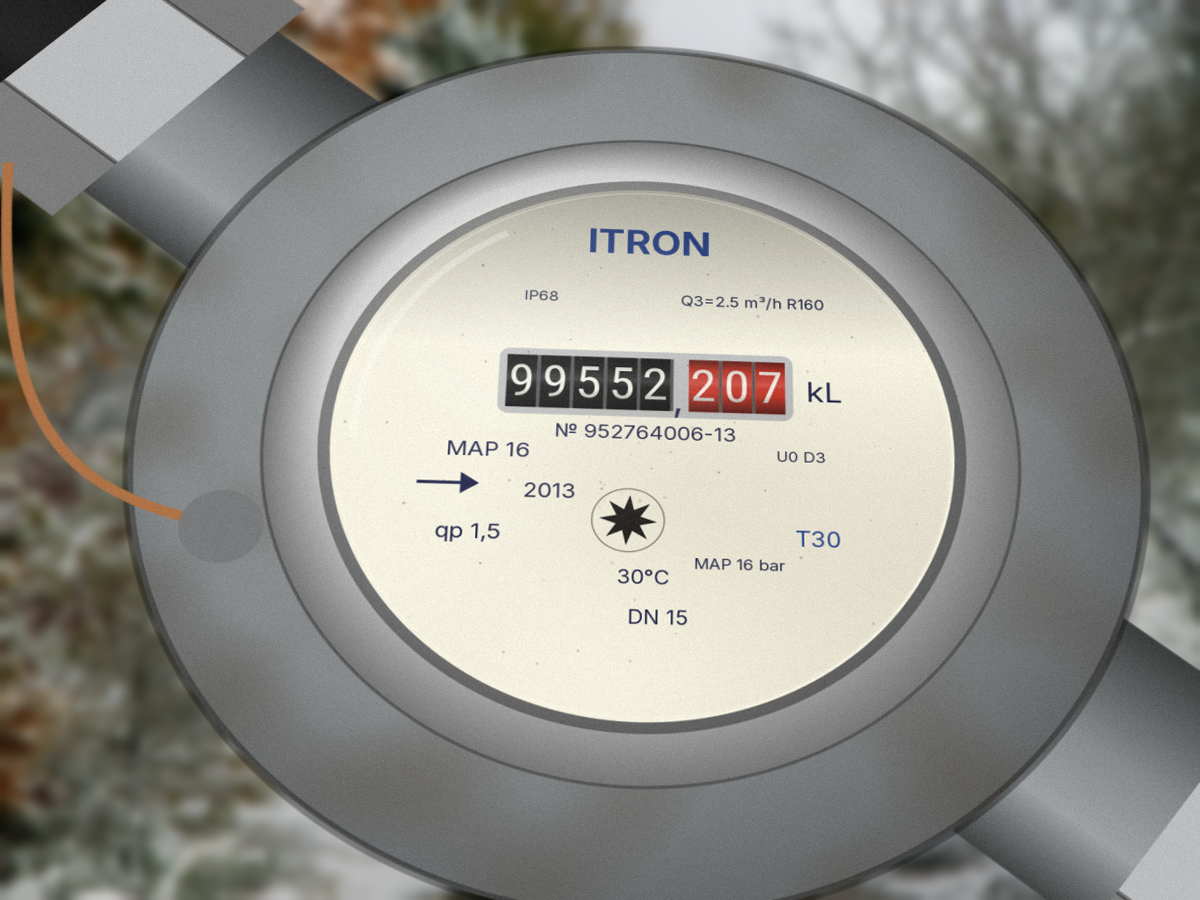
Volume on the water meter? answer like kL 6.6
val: kL 99552.207
